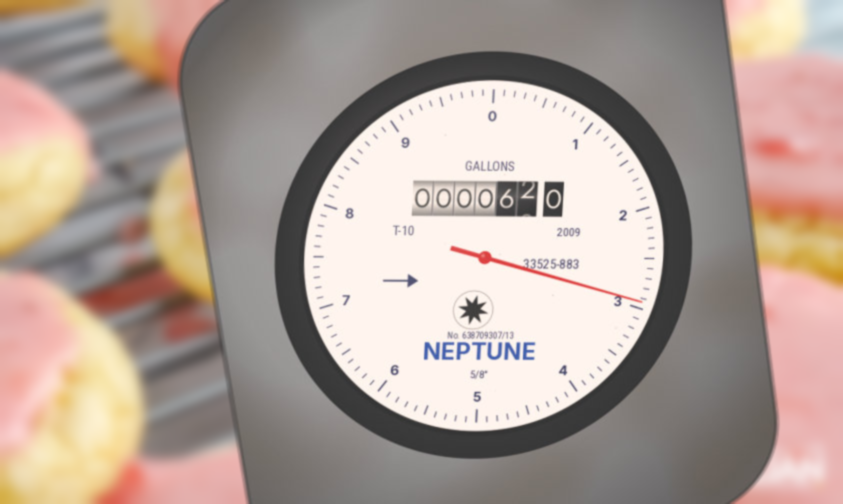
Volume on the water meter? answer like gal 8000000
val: gal 622.9
